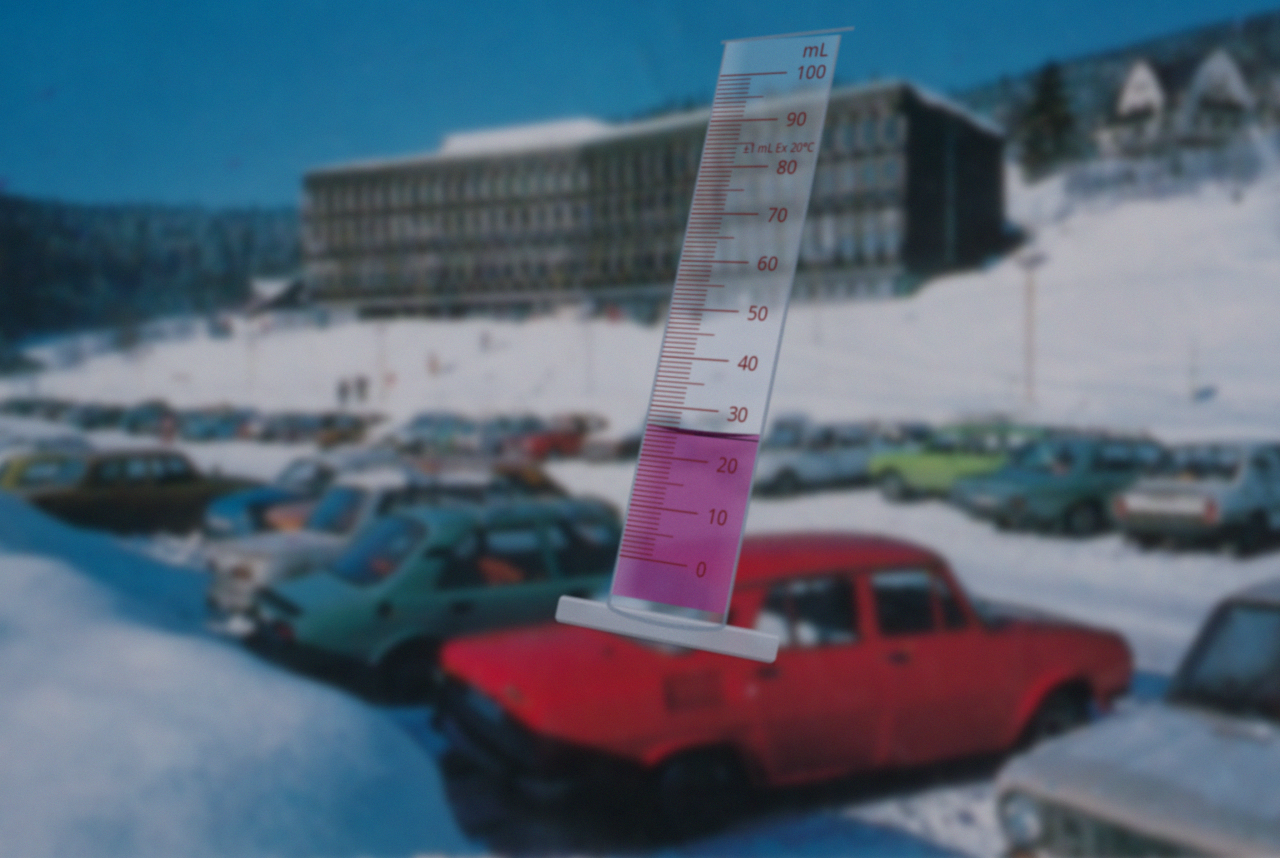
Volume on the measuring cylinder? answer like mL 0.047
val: mL 25
